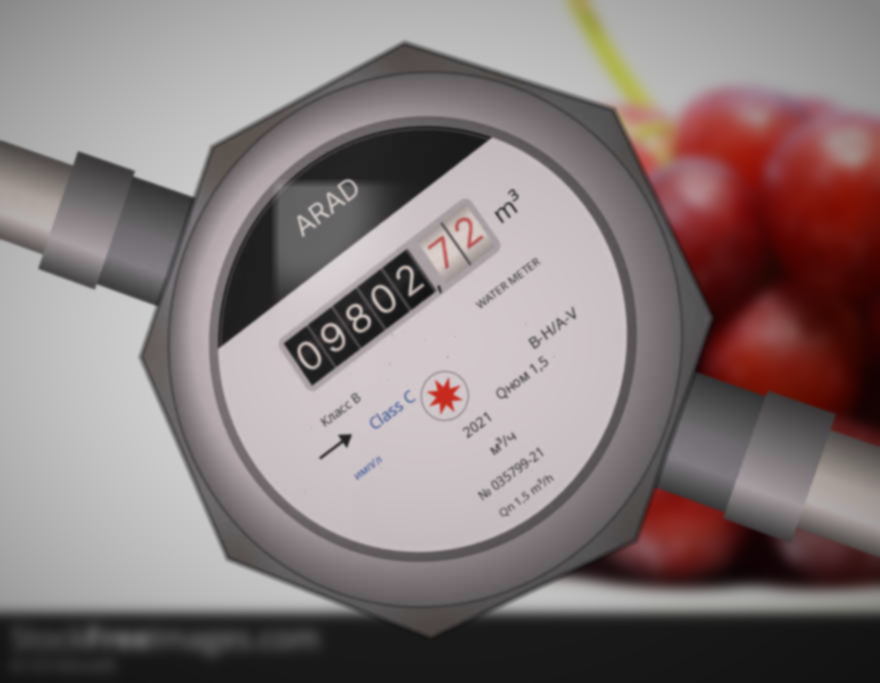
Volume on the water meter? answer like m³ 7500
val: m³ 9802.72
